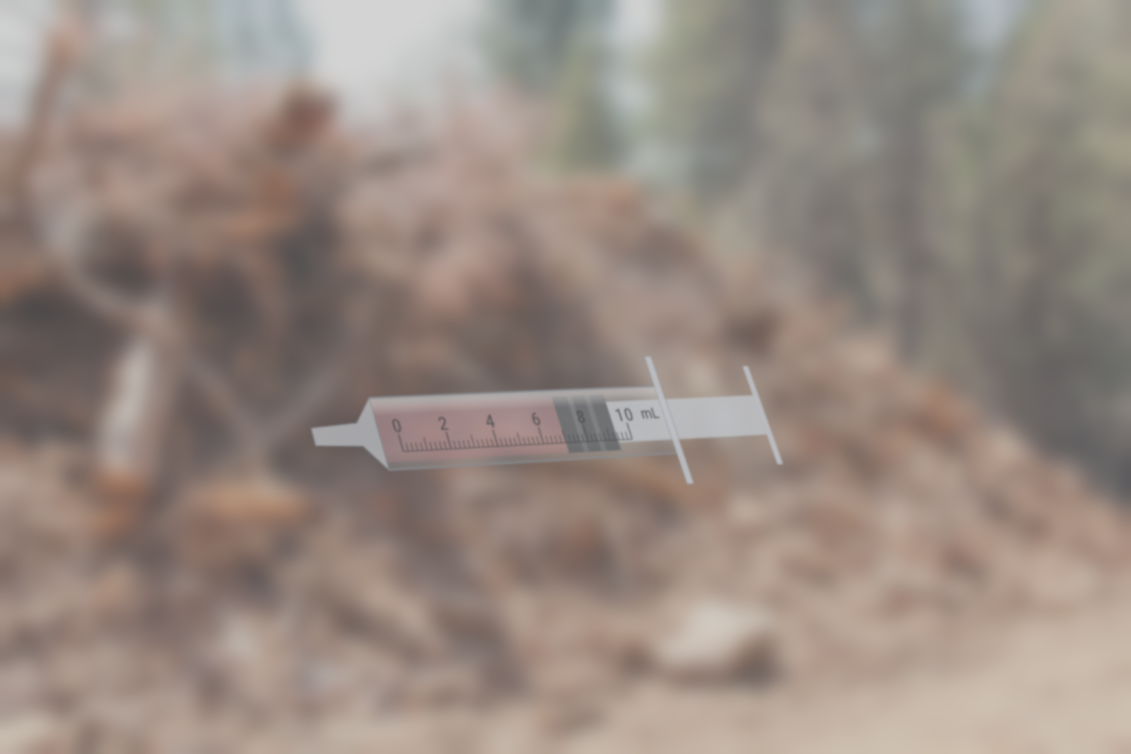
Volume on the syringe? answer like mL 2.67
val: mL 7
